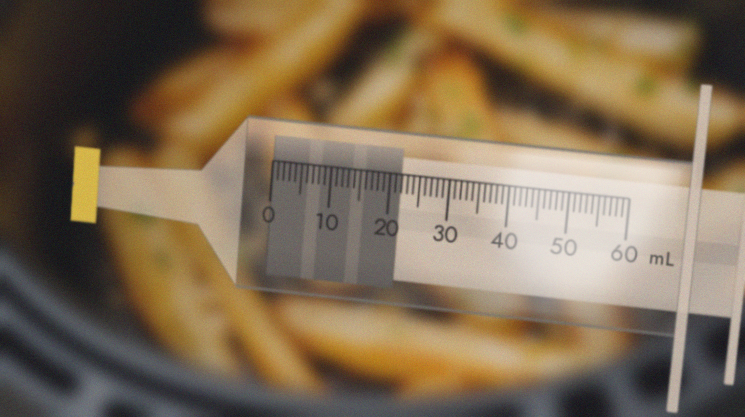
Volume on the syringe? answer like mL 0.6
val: mL 0
